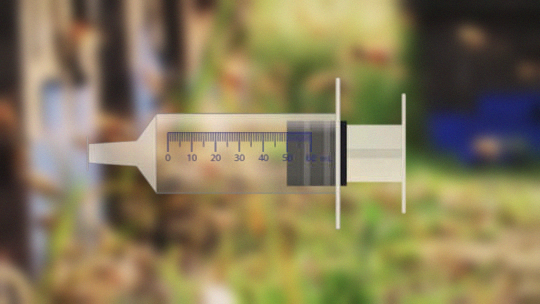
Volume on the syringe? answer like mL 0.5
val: mL 50
